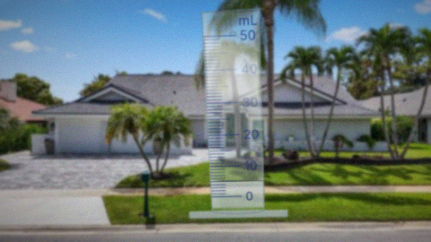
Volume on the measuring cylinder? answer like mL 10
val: mL 5
